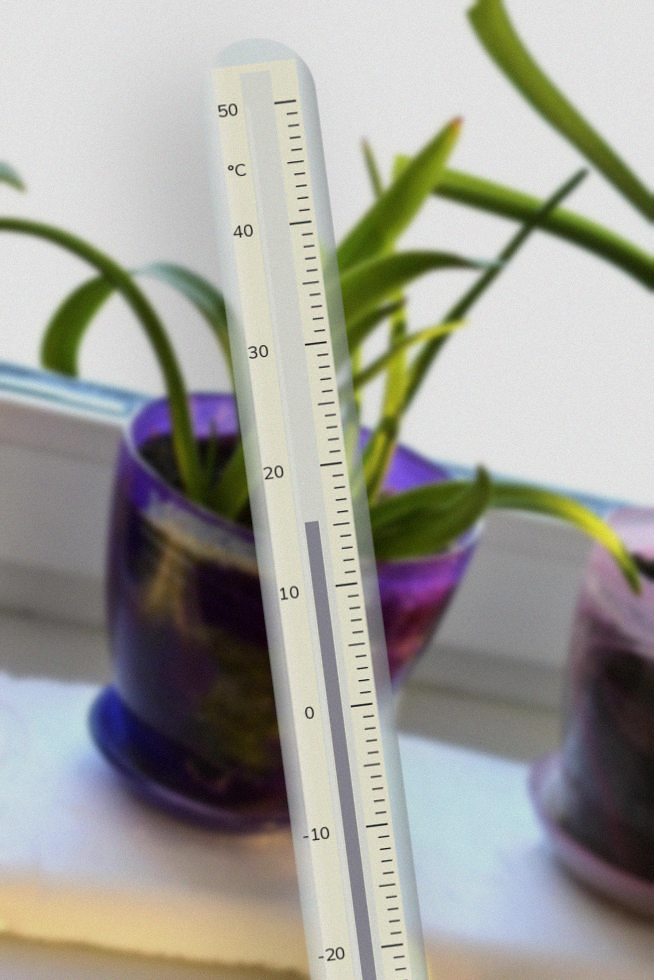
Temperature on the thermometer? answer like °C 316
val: °C 15.5
